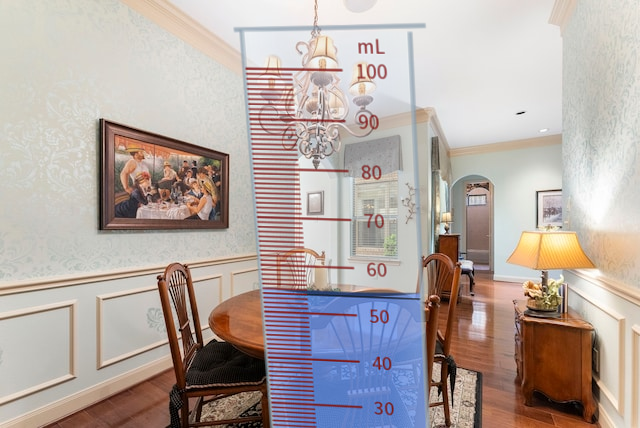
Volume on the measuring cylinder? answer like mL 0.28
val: mL 54
